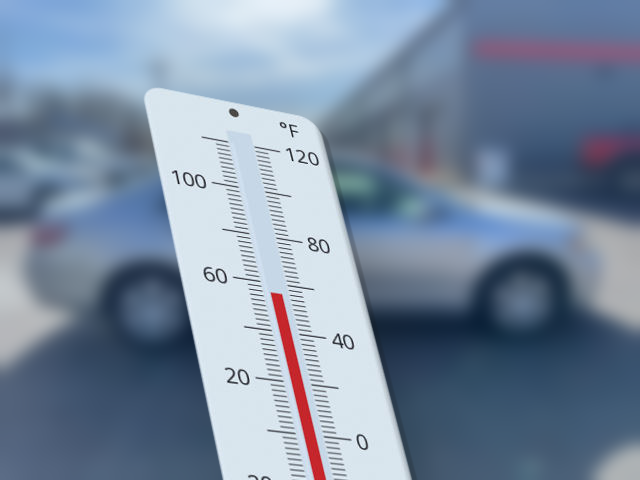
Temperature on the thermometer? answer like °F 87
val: °F 56
